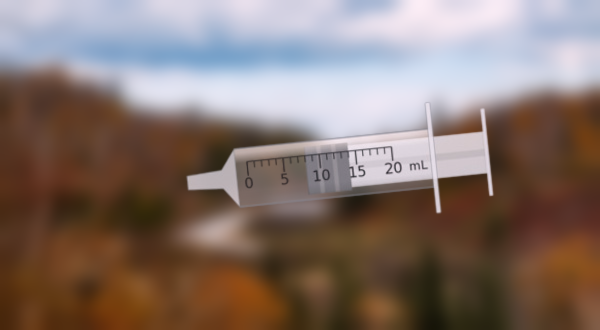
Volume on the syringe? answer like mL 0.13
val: mL 8
